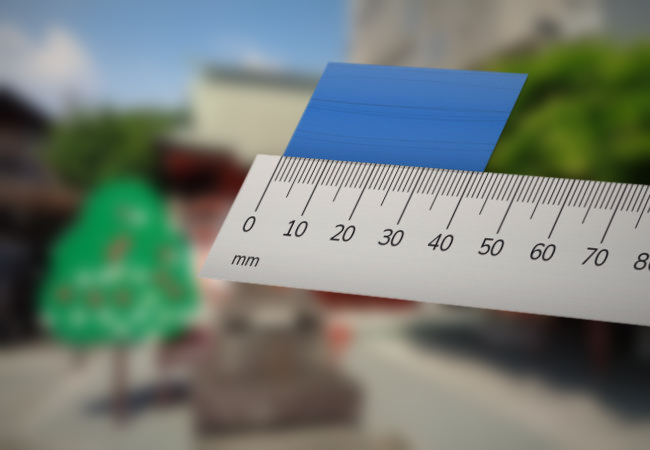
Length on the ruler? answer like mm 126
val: mm 42
